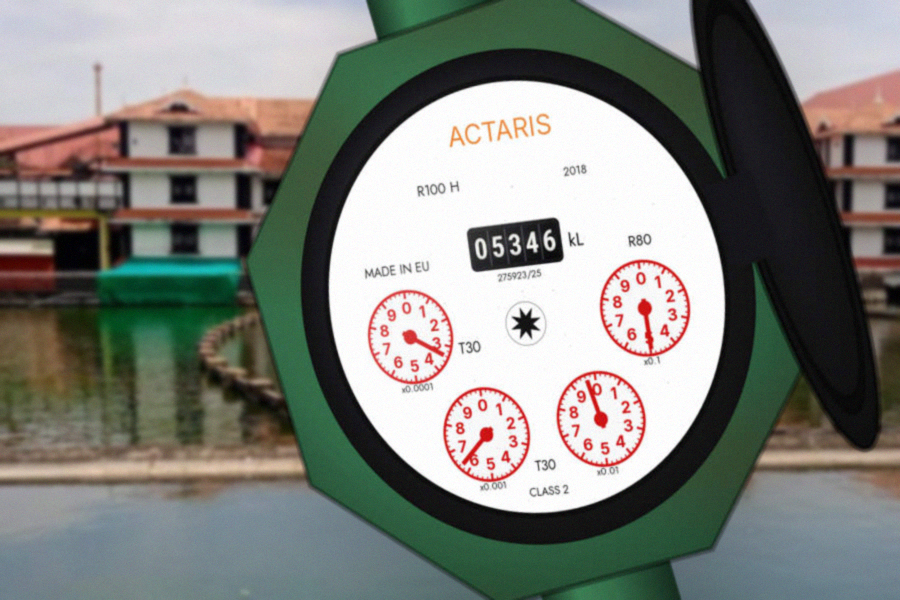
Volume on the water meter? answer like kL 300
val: kL 5346.4963
